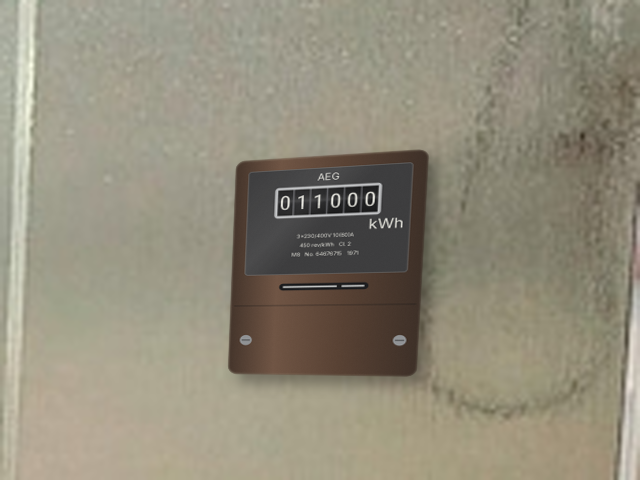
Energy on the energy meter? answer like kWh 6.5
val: kWh 11000
